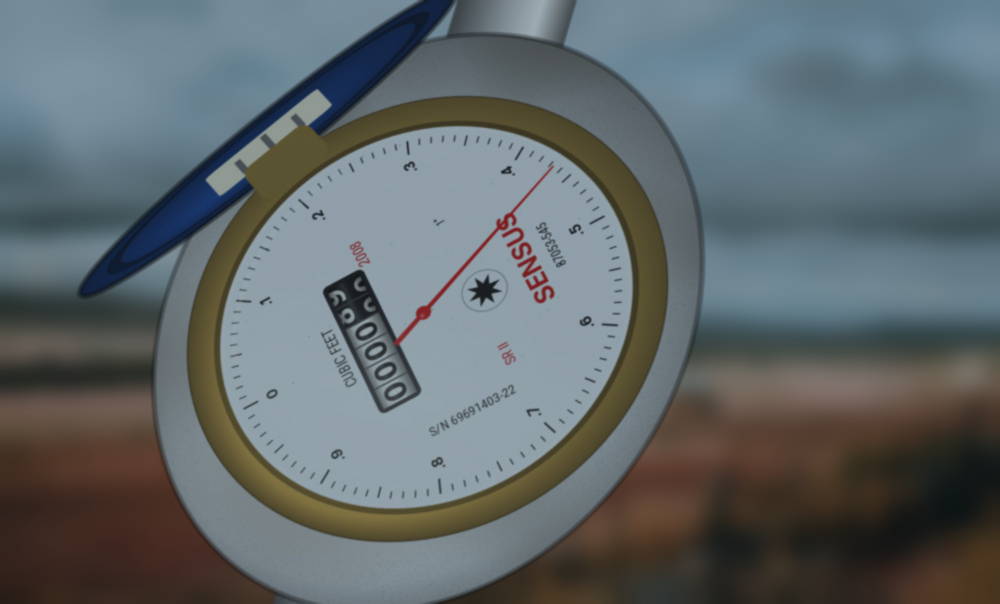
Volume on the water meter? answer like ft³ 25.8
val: ft³ 89.43
